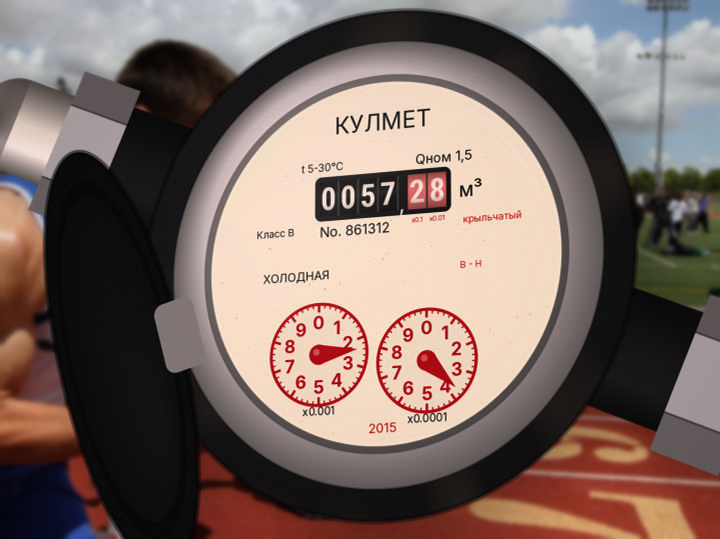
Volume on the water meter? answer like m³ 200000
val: m³ 57.2823
